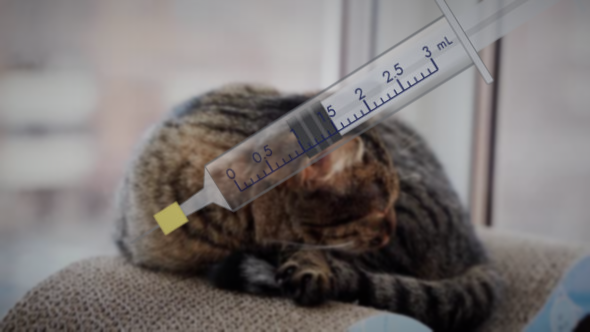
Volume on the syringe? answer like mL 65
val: mL 1
